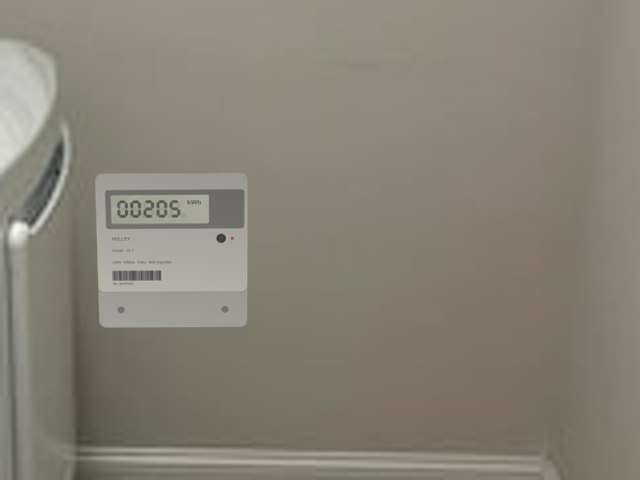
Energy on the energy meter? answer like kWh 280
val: kWh 205
